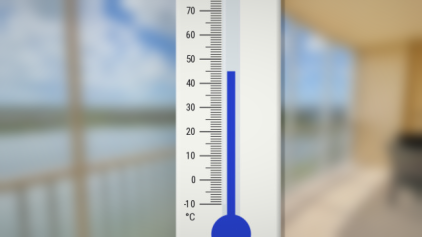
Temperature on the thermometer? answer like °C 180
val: °C 45
